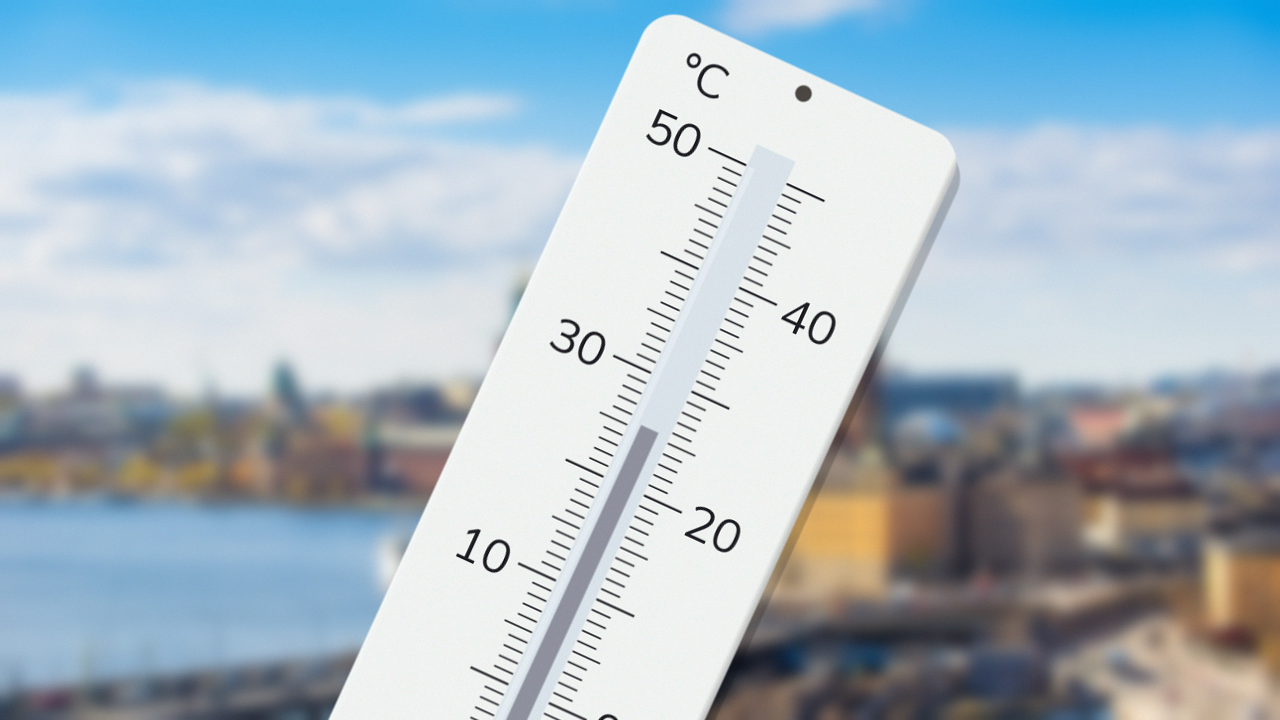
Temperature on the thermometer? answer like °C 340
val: °C 25.5
